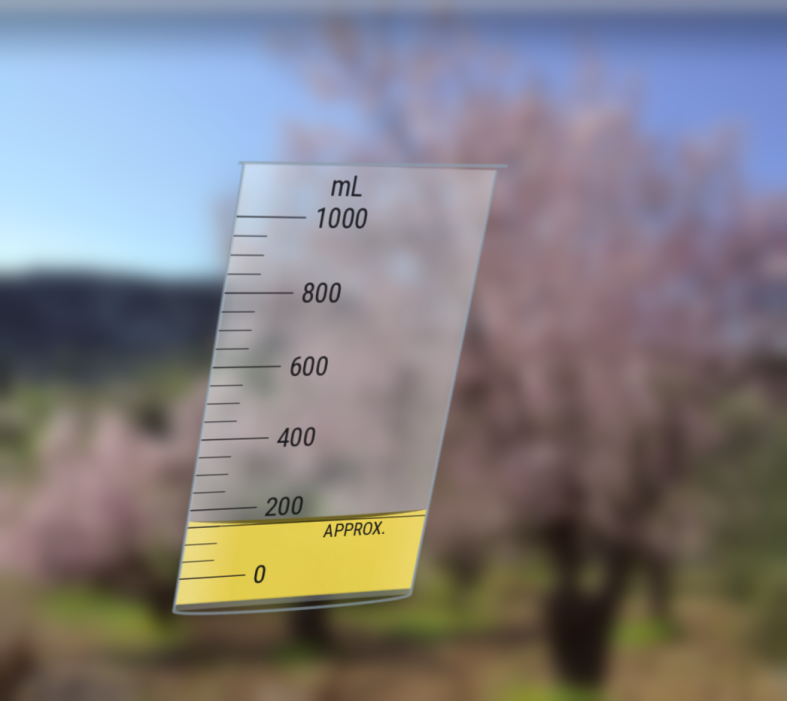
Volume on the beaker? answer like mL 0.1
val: mL 150
